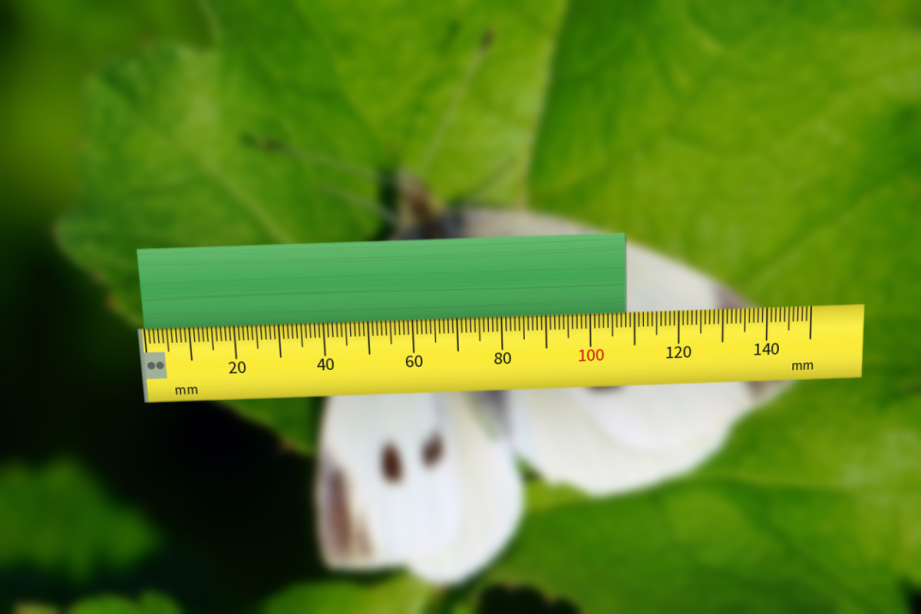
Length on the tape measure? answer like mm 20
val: mm 108
